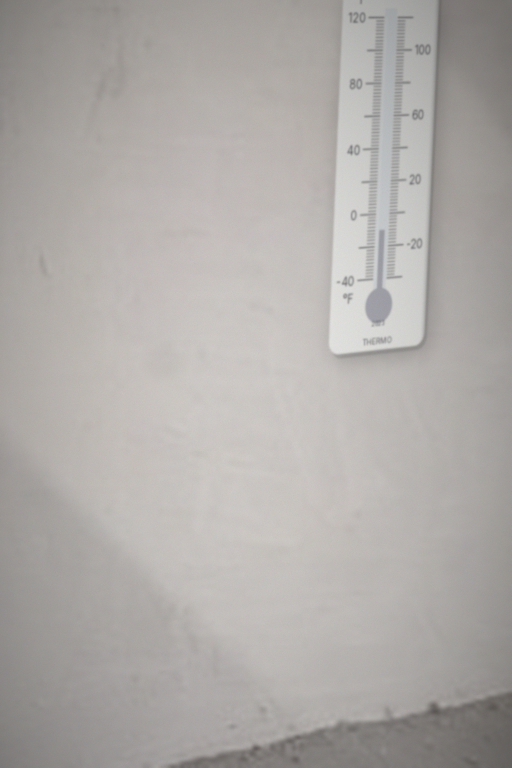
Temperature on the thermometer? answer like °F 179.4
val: °F -10
